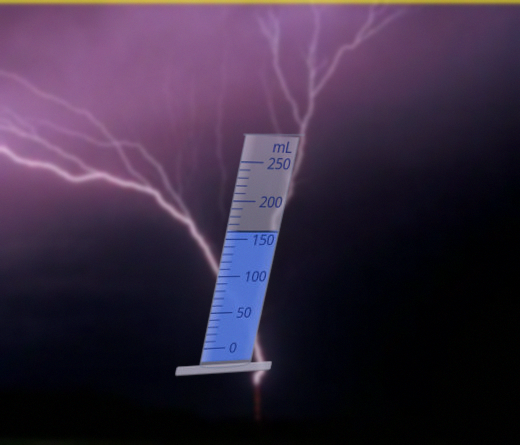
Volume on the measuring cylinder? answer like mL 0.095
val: mL 160
